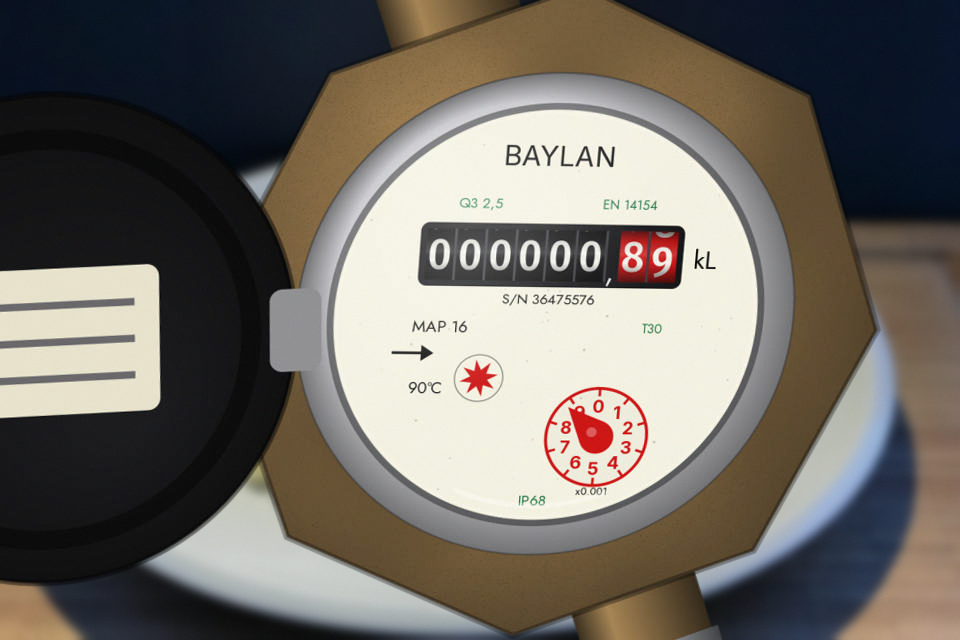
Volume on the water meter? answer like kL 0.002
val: kL 0.888
